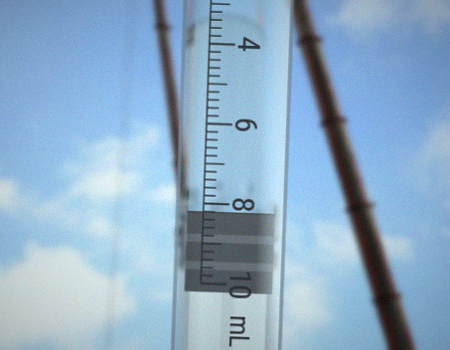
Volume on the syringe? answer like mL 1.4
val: mL 8.2
